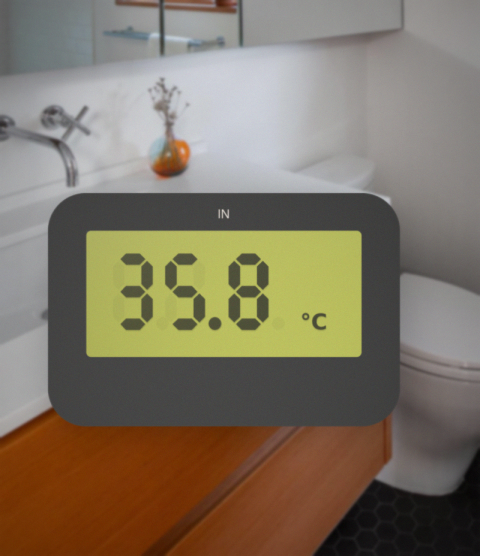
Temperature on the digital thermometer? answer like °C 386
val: °C 35.8
